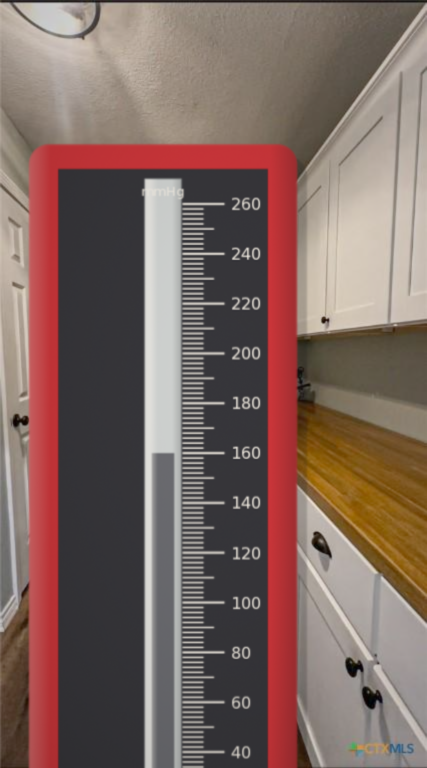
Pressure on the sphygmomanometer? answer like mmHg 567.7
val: mmHg 160
